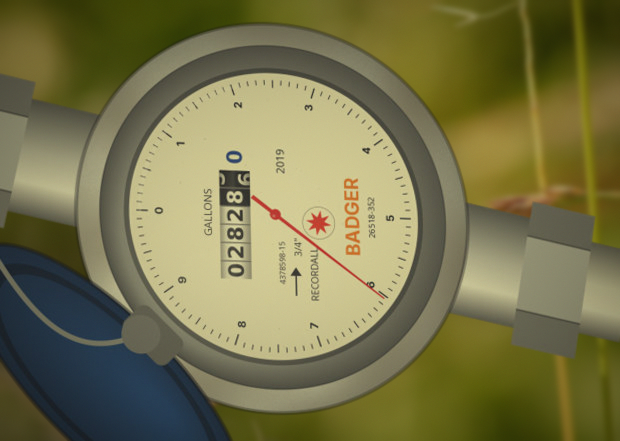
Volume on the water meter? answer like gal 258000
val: gal 282856.0
